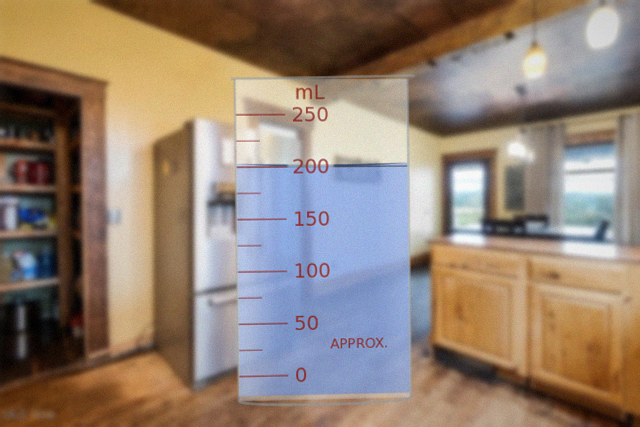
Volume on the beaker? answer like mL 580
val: mL 200
